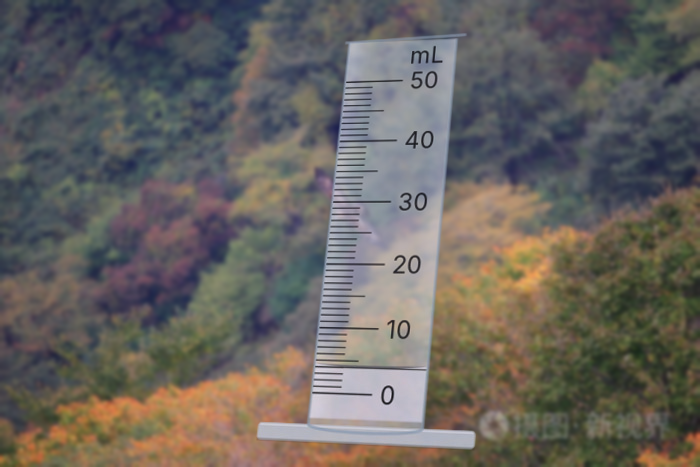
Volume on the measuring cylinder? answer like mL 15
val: mL 4
